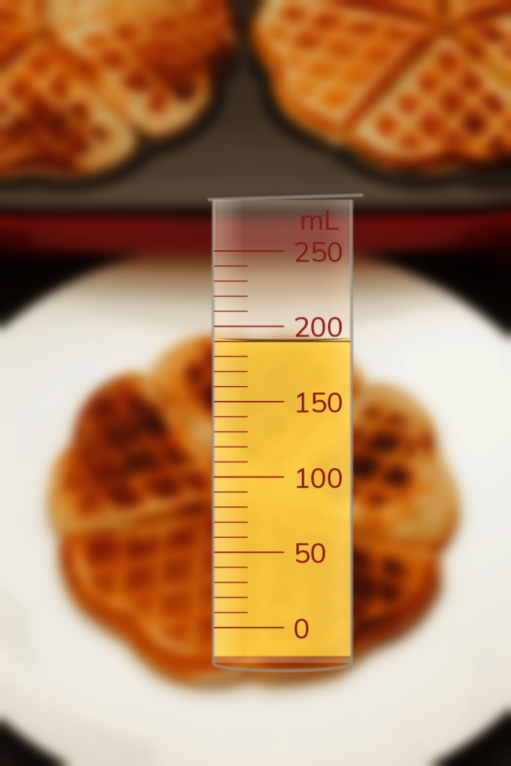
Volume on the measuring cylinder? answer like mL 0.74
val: mL 190
